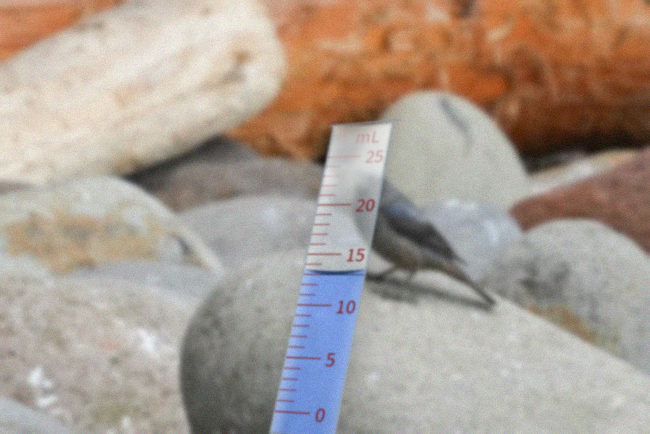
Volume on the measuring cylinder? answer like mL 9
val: mL 13
